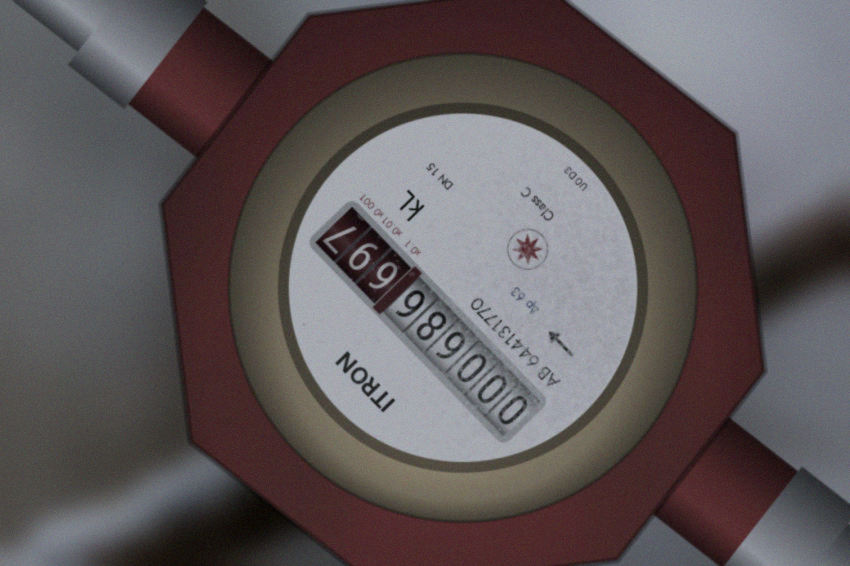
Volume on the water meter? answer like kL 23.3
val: kL 686.697
